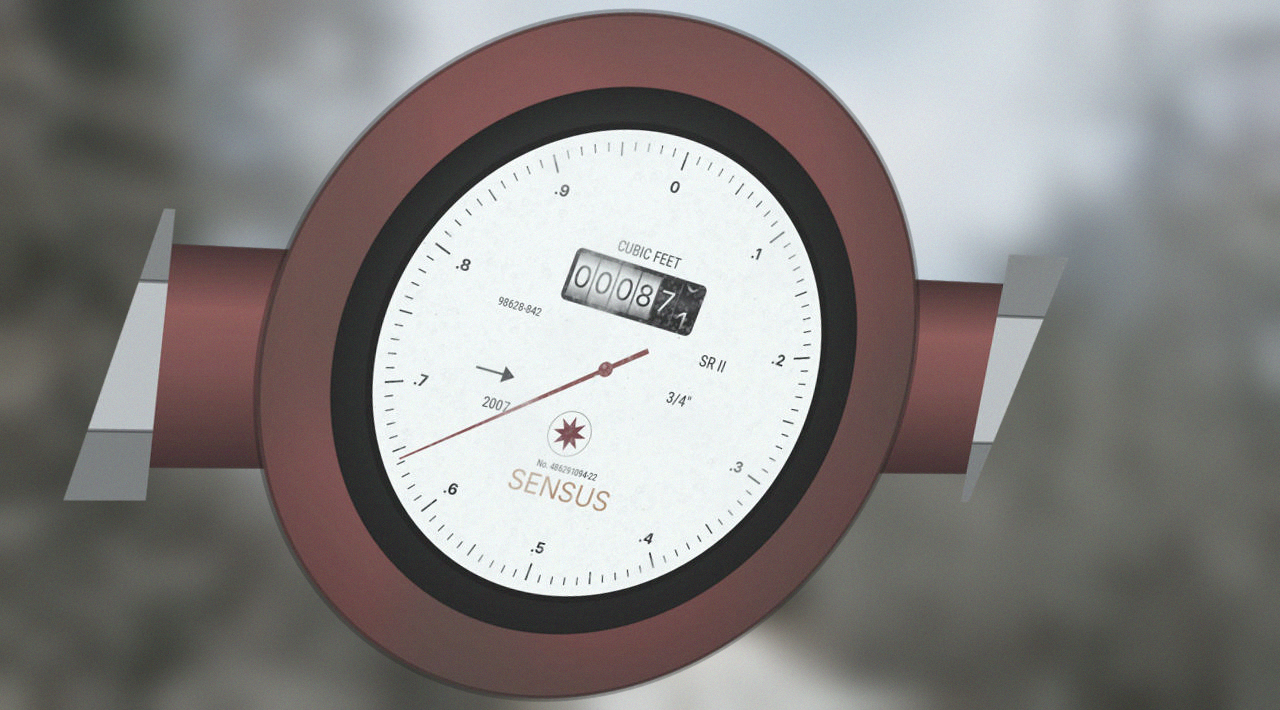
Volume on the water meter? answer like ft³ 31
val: ft³ 870.64
